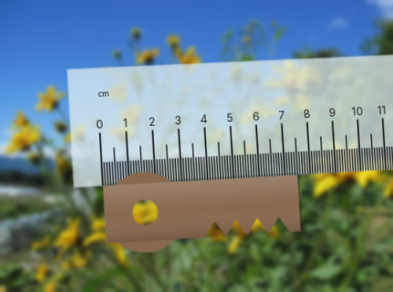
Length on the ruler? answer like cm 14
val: cm 7.5
